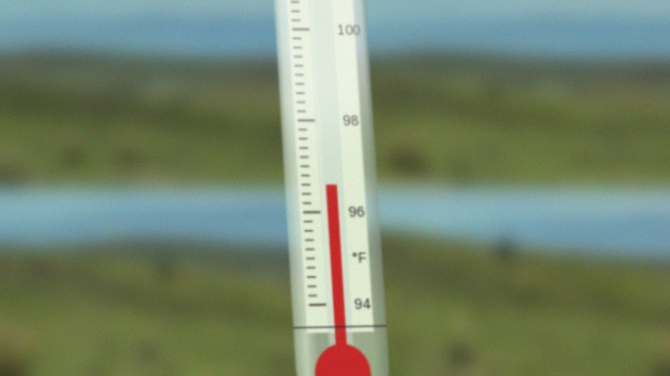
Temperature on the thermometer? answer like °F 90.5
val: °F 96.6
